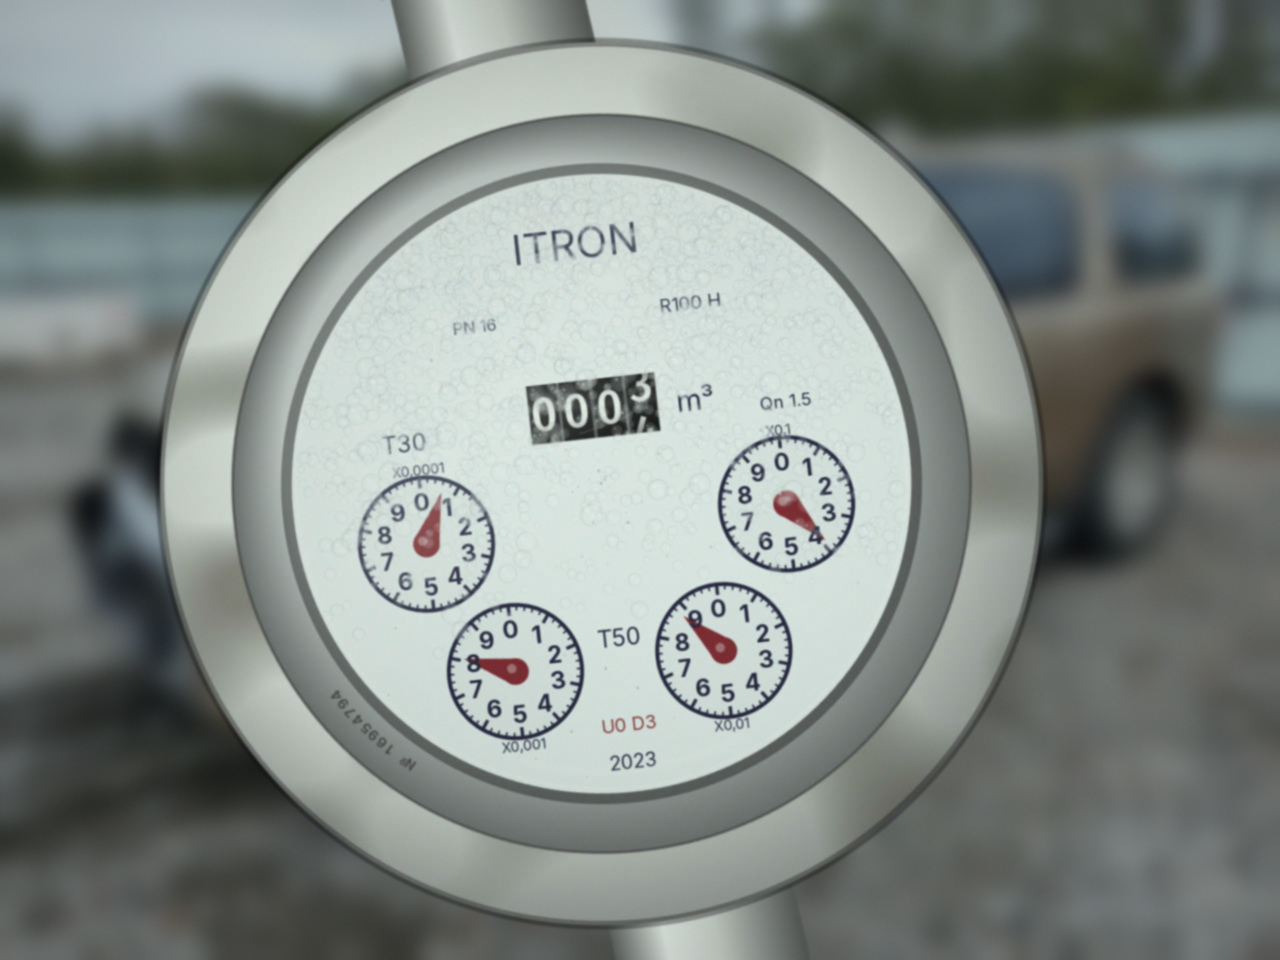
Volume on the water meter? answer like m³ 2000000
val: m³ 3.3880
